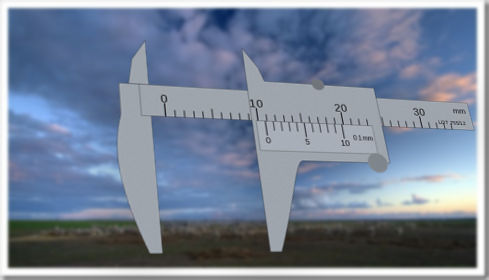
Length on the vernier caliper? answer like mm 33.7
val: mm 10.8
